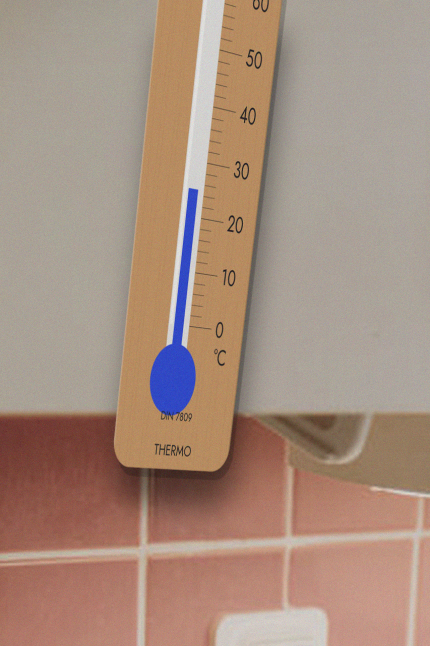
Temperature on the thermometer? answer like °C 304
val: °C 25
